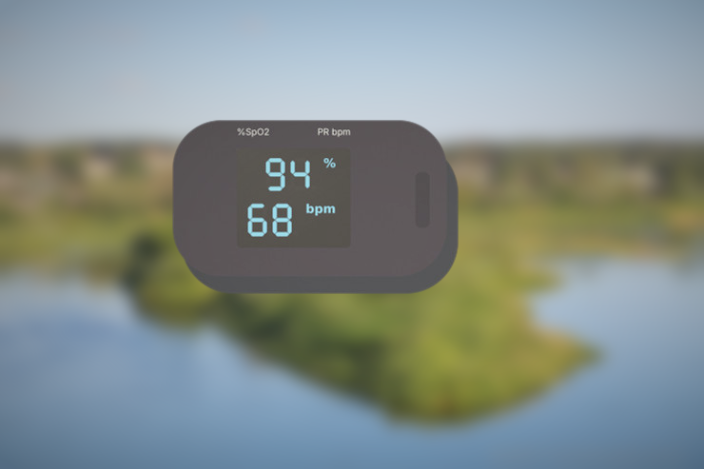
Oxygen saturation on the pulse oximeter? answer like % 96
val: % 94
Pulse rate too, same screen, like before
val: bpm 68
